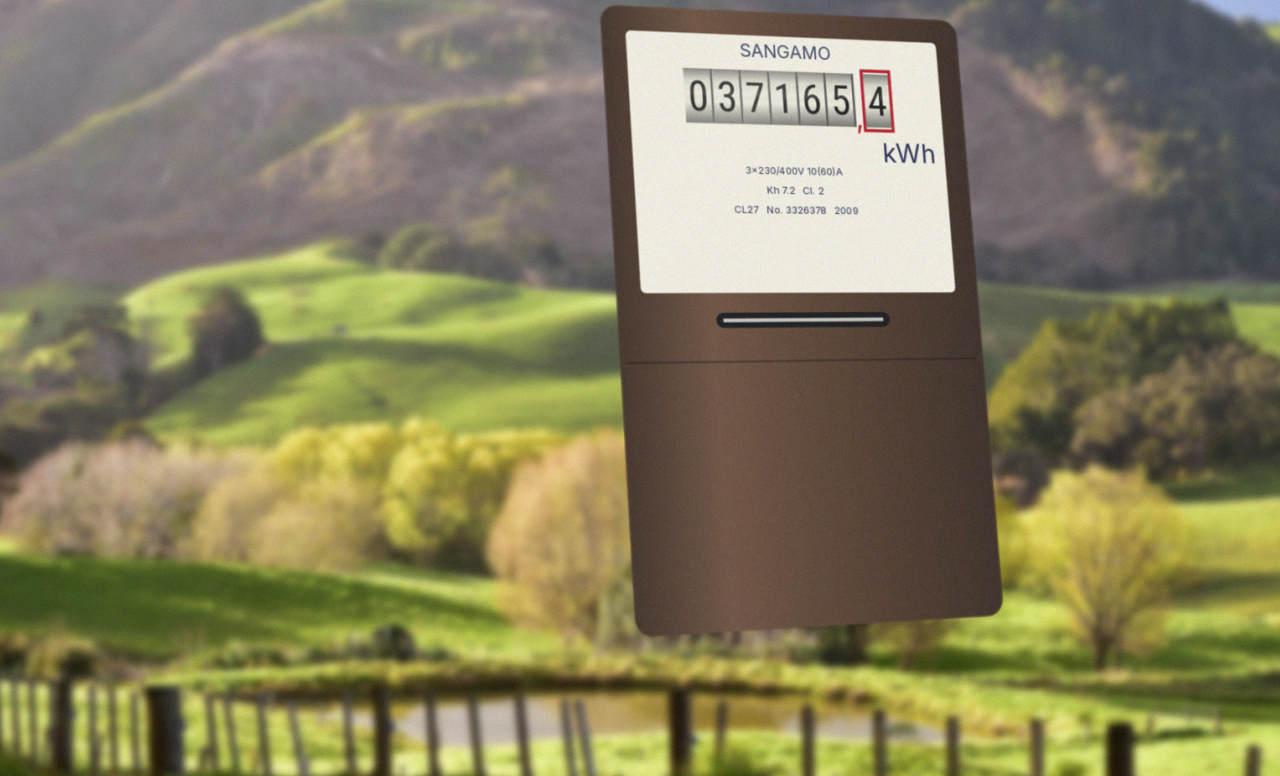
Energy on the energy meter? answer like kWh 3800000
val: kWh 37165.4
